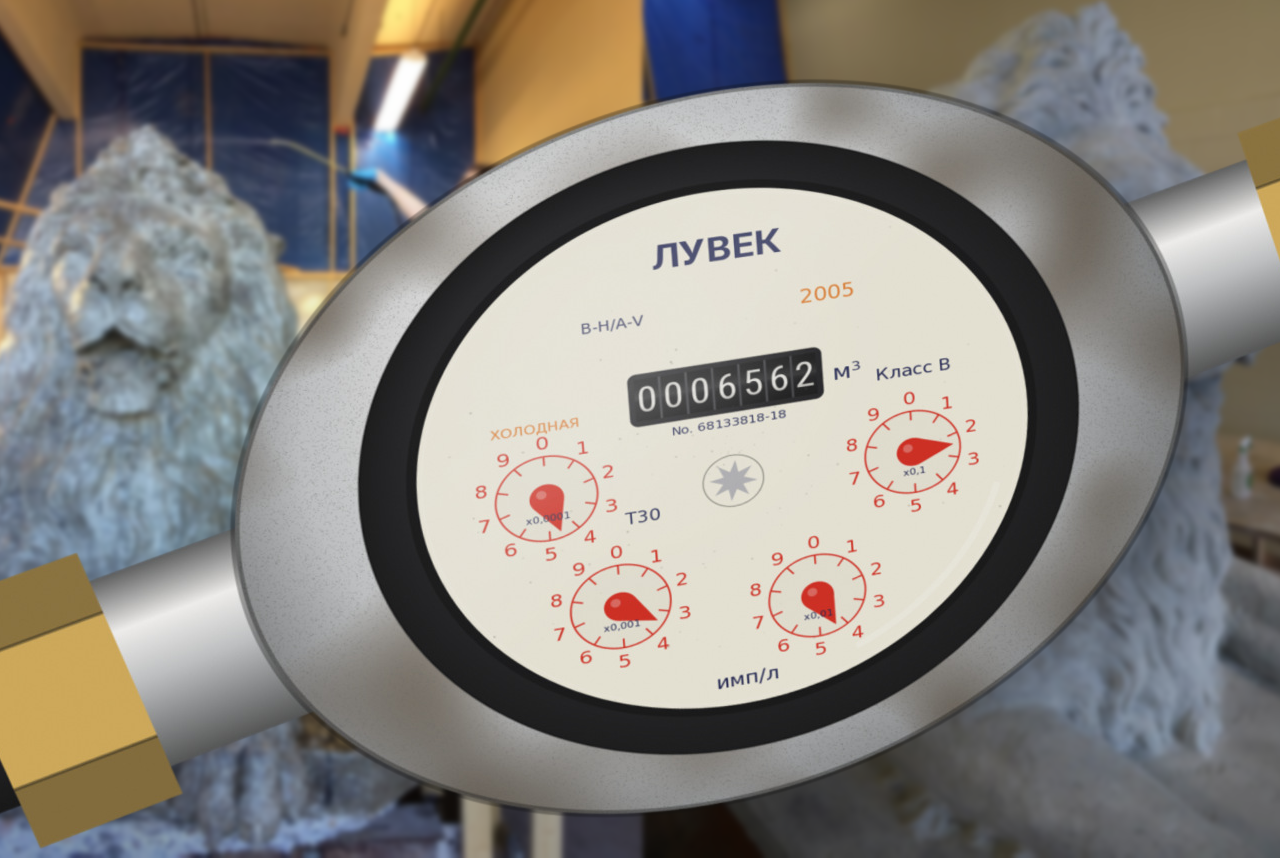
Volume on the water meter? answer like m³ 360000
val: m³ 6562.2434
